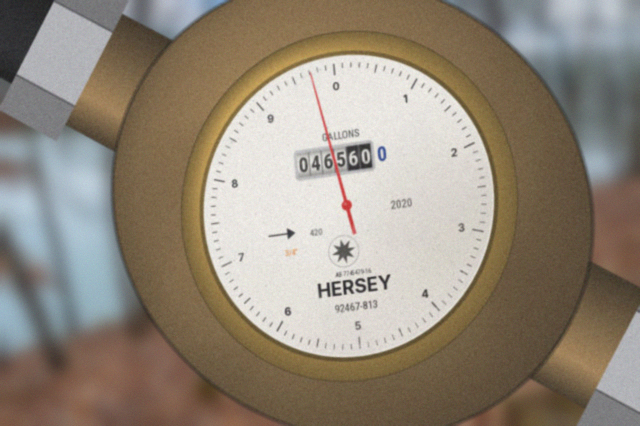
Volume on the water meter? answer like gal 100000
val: gal 465599.7
